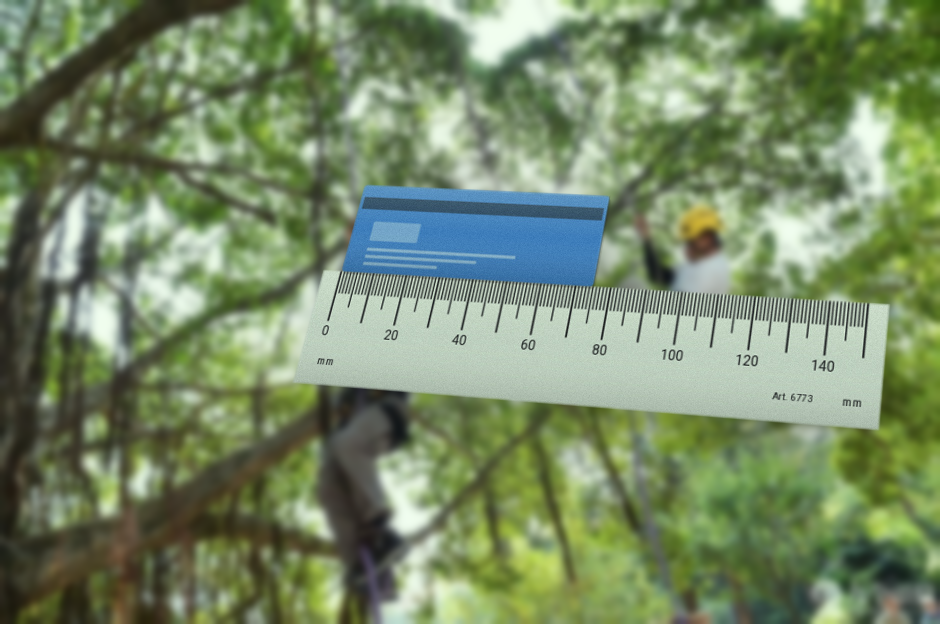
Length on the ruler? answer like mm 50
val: mm 75
